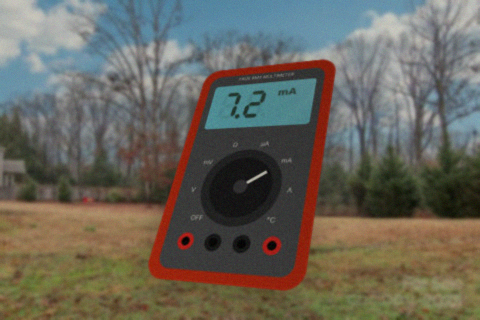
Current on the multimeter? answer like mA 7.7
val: mA 7.2
